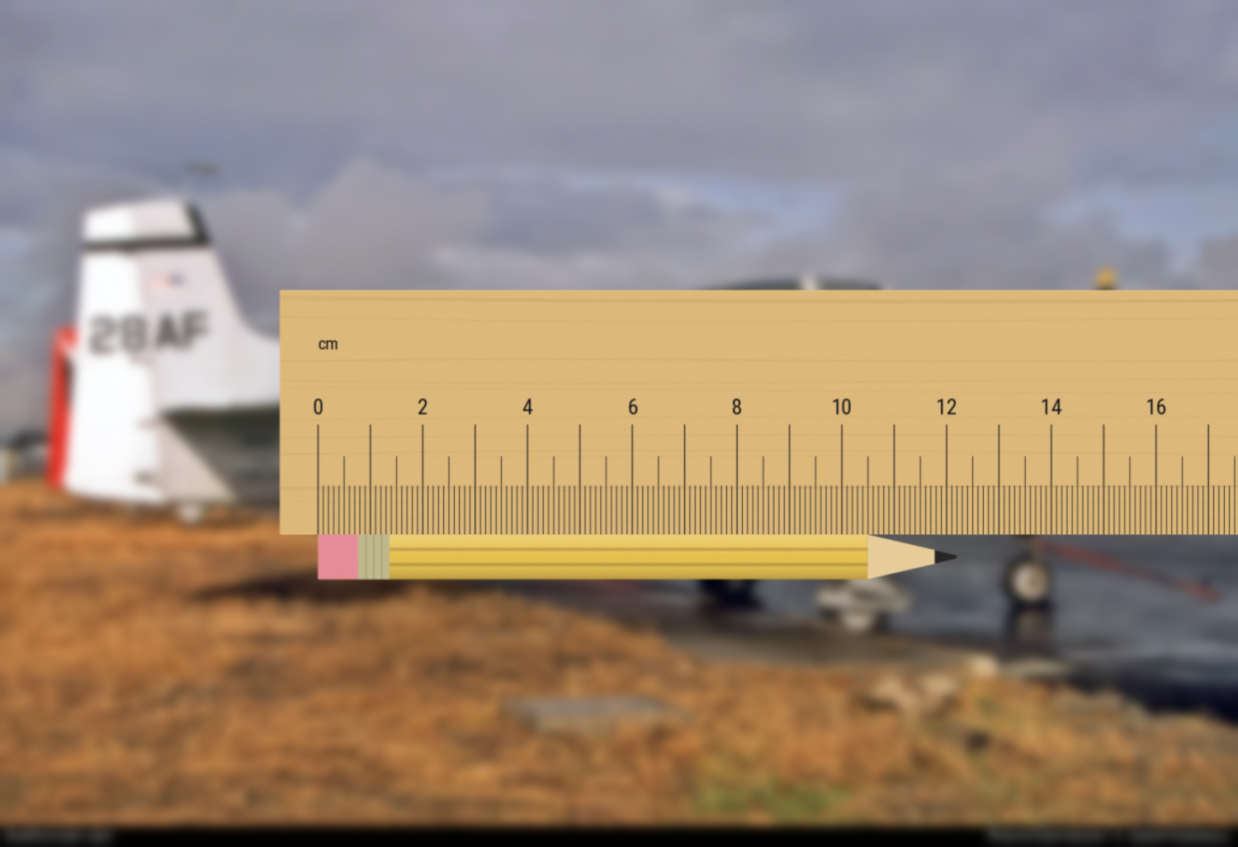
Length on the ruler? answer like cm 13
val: cm 12.2
